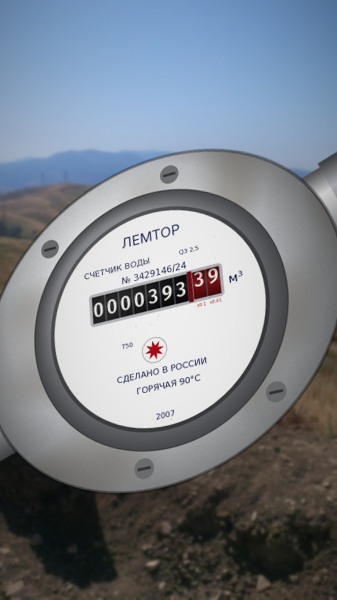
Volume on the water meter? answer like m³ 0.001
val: m³ 393.39
